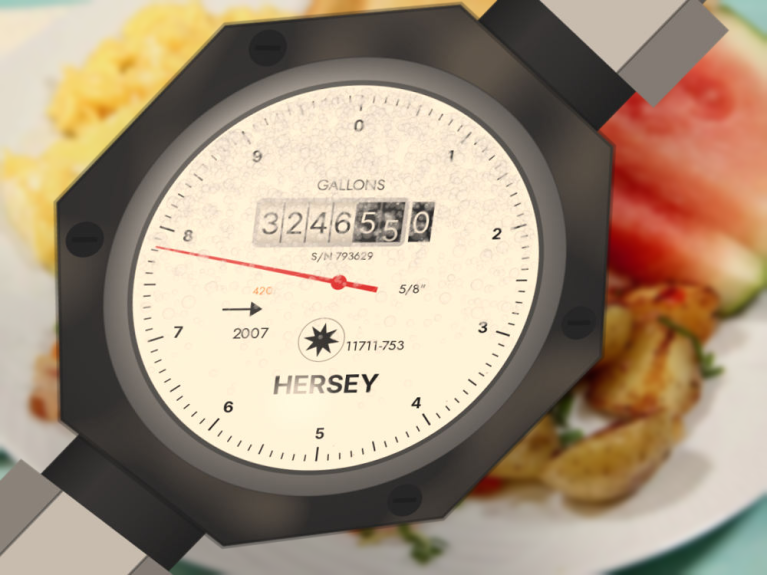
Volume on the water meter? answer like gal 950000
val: gal 3246547.8
